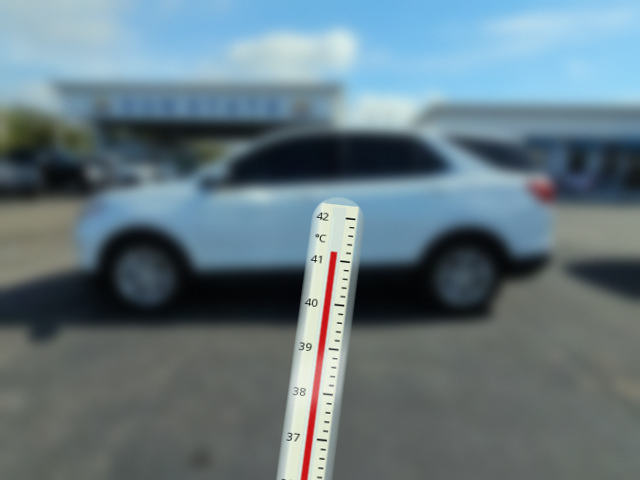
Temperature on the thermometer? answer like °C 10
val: °C 41.2
